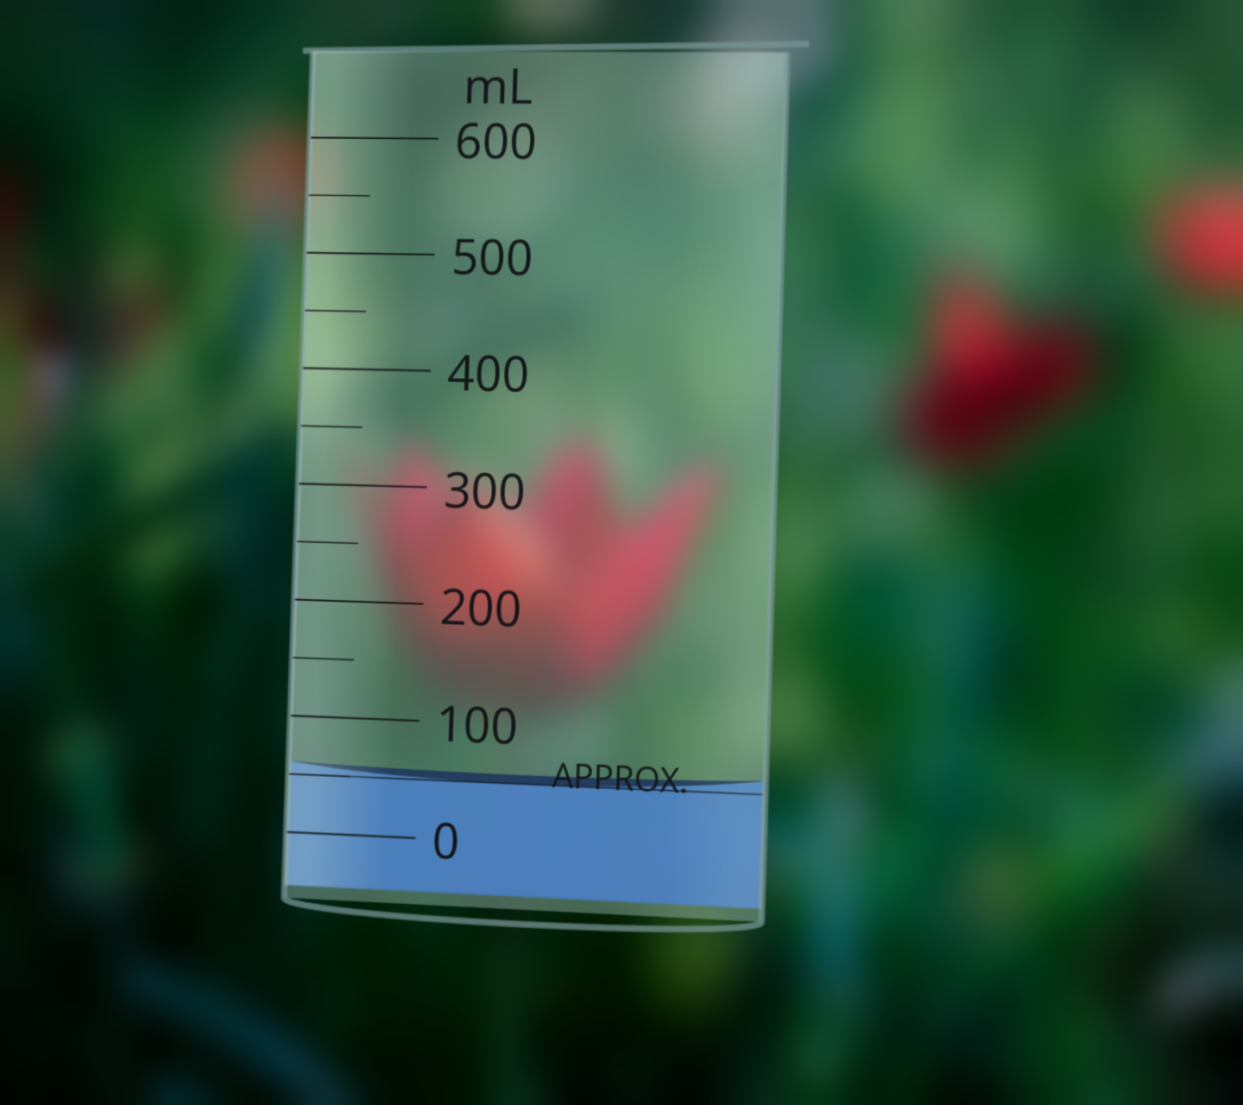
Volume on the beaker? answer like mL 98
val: mL 50
